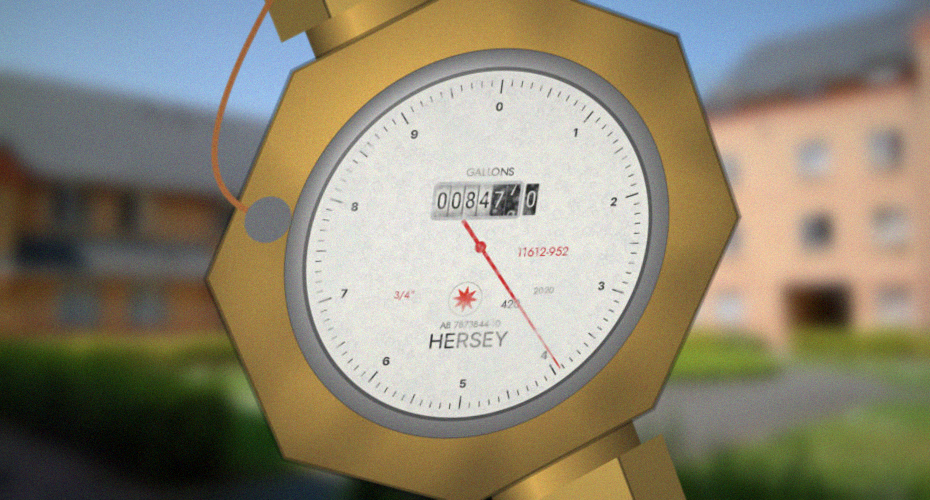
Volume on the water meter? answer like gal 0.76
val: gal 84773.9
